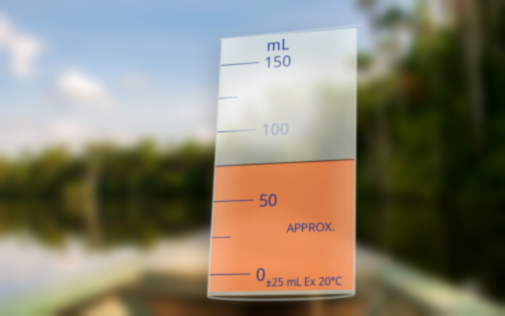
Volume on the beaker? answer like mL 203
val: mL 75
